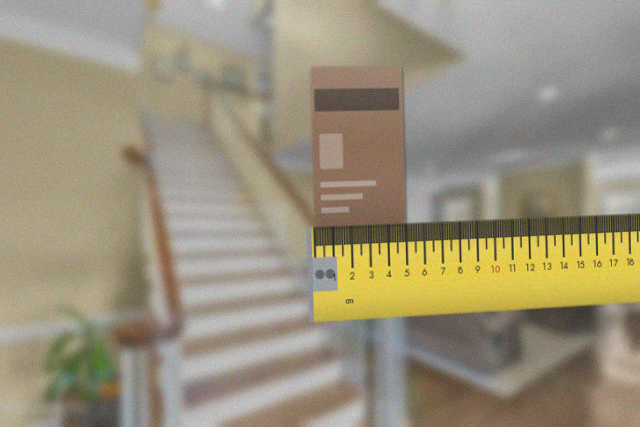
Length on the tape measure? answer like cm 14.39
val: cm 5
